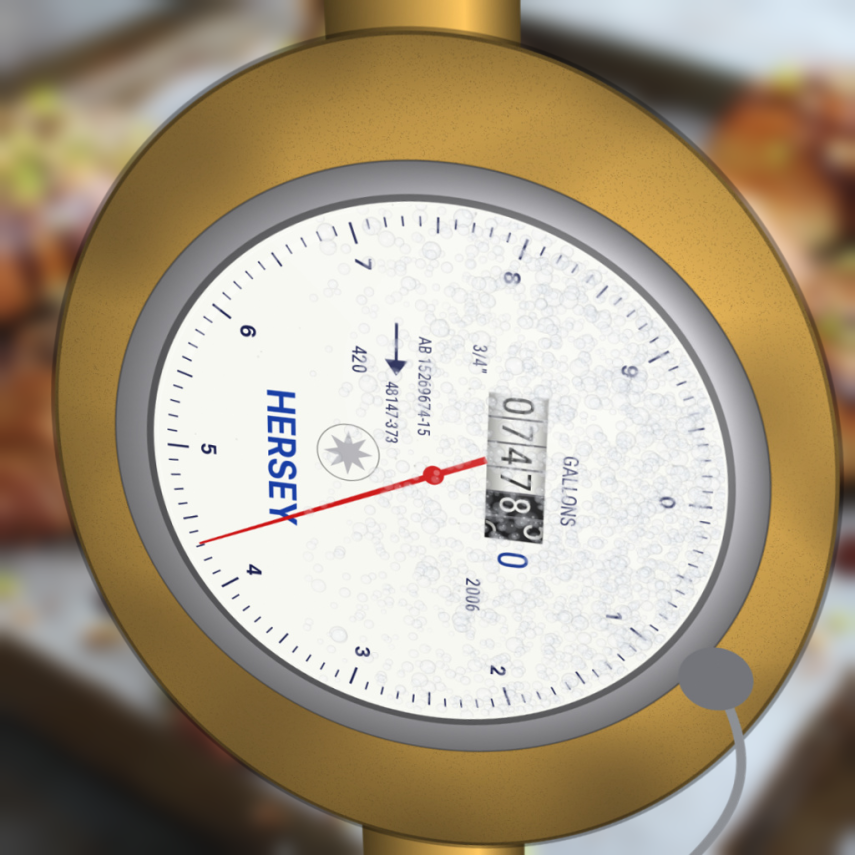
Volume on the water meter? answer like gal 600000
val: gal 747854.3
